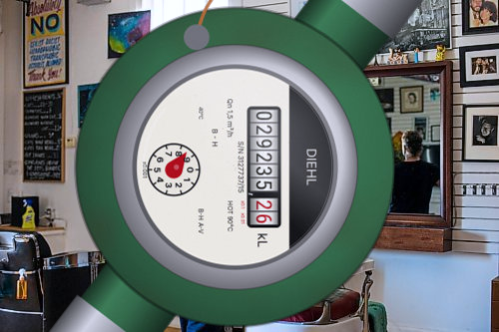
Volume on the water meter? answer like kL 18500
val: kL 29235.268
